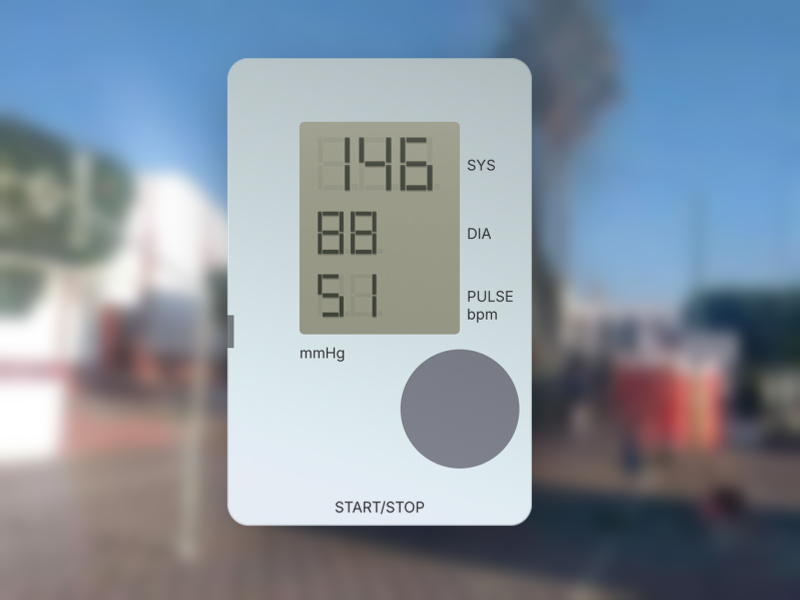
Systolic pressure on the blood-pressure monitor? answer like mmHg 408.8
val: mmHg 146
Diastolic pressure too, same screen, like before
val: mmHg 88
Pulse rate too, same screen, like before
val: bpm 51
